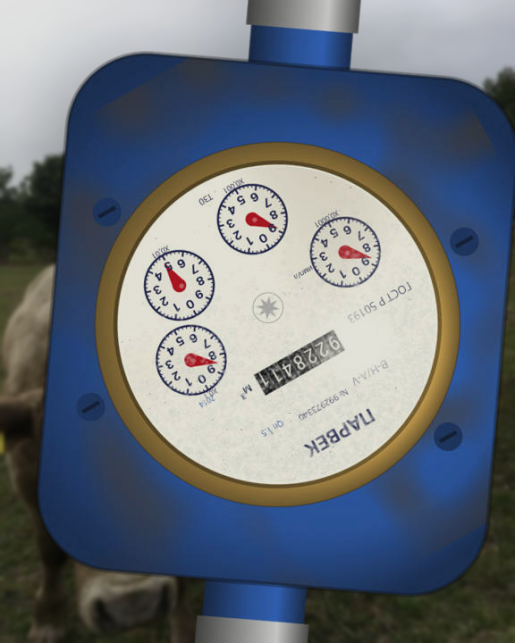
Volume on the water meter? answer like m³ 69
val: m³ 9228410.8488
